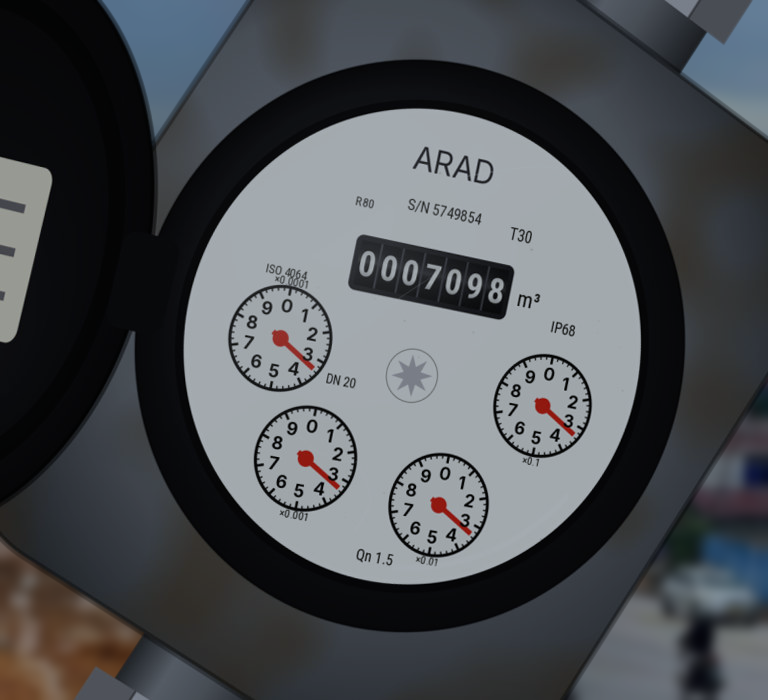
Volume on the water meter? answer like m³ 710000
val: m³ 7098.3333
